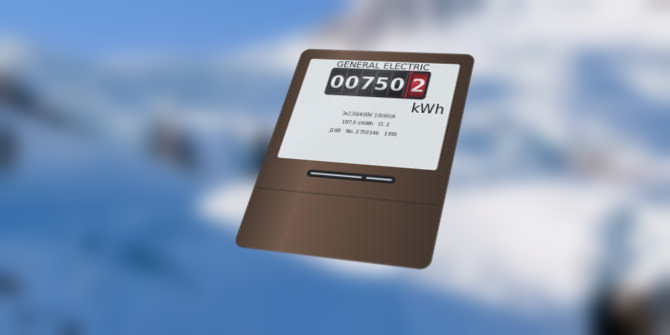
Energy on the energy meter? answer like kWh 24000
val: kWh 750.2
